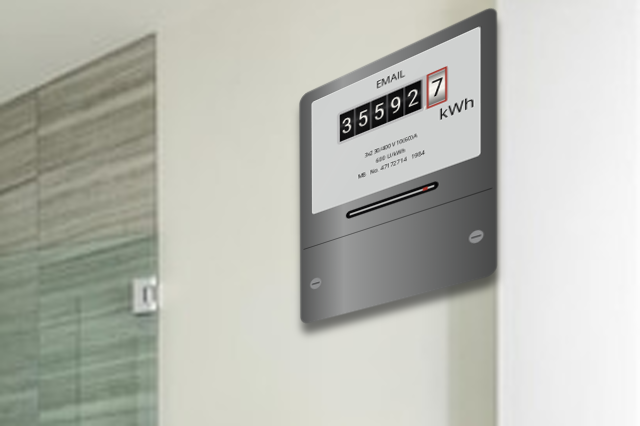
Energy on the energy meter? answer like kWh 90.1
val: kWh 35592.7
